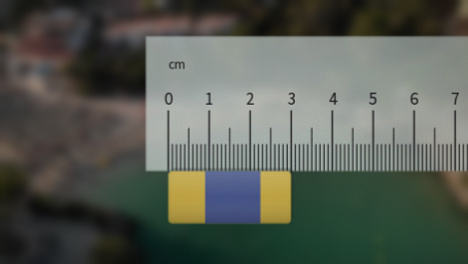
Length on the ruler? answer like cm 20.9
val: cm 3
